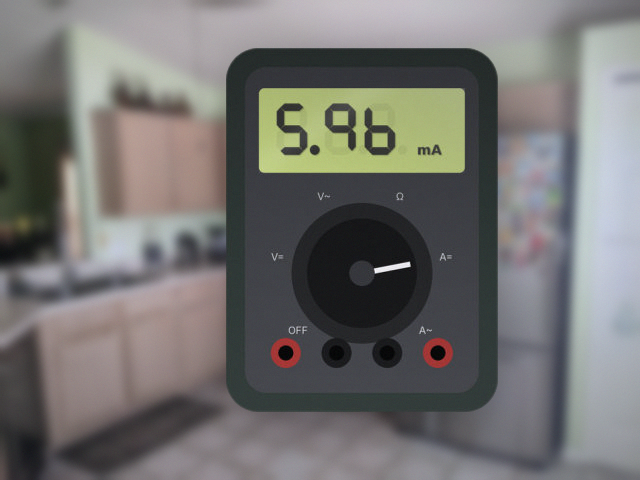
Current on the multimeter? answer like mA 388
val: mA 5.96
